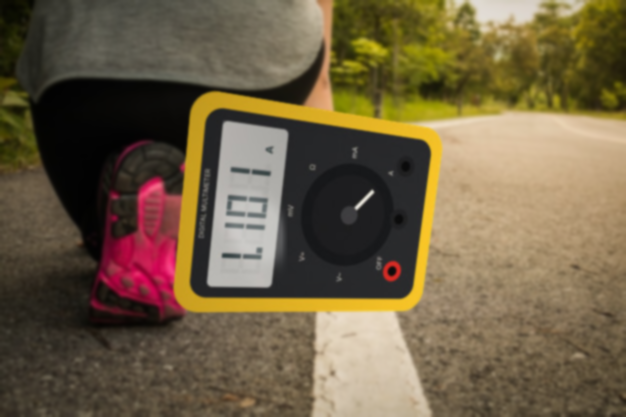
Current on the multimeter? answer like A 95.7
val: A 1.101
